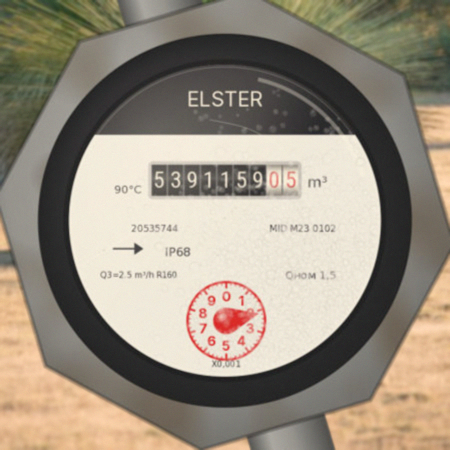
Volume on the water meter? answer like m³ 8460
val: m³ 5391159.052
